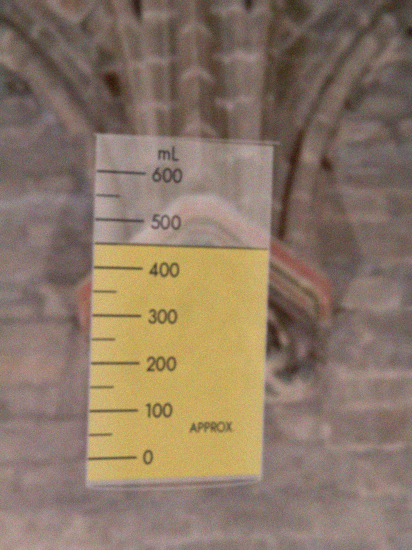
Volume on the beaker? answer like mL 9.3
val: mL 450
